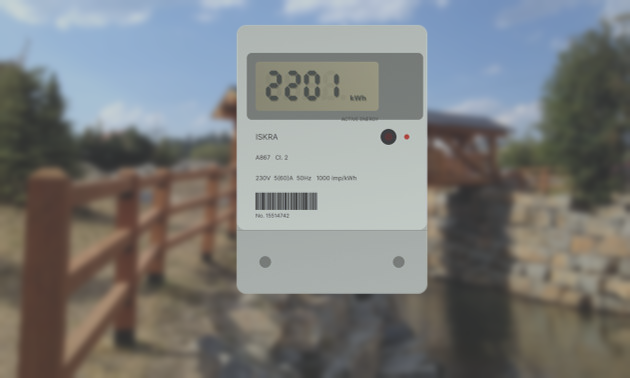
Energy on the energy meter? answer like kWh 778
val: kWh 2201
